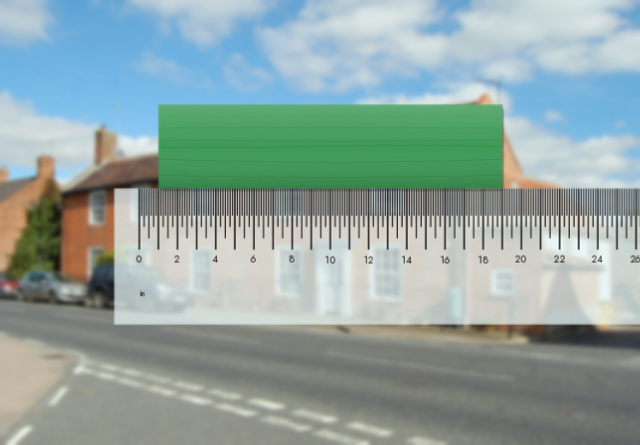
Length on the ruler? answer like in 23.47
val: in 18
